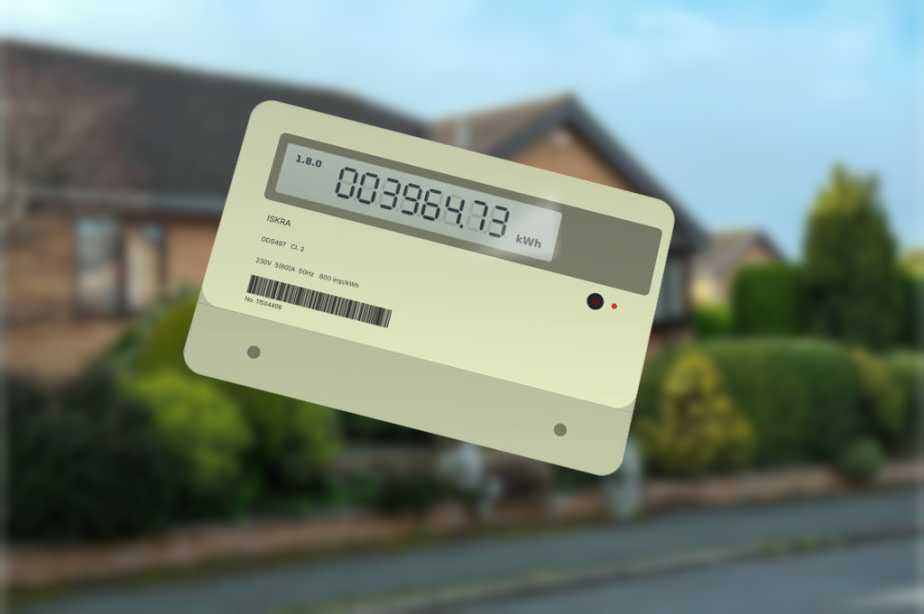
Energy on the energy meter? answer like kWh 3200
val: kWh 3964.73
